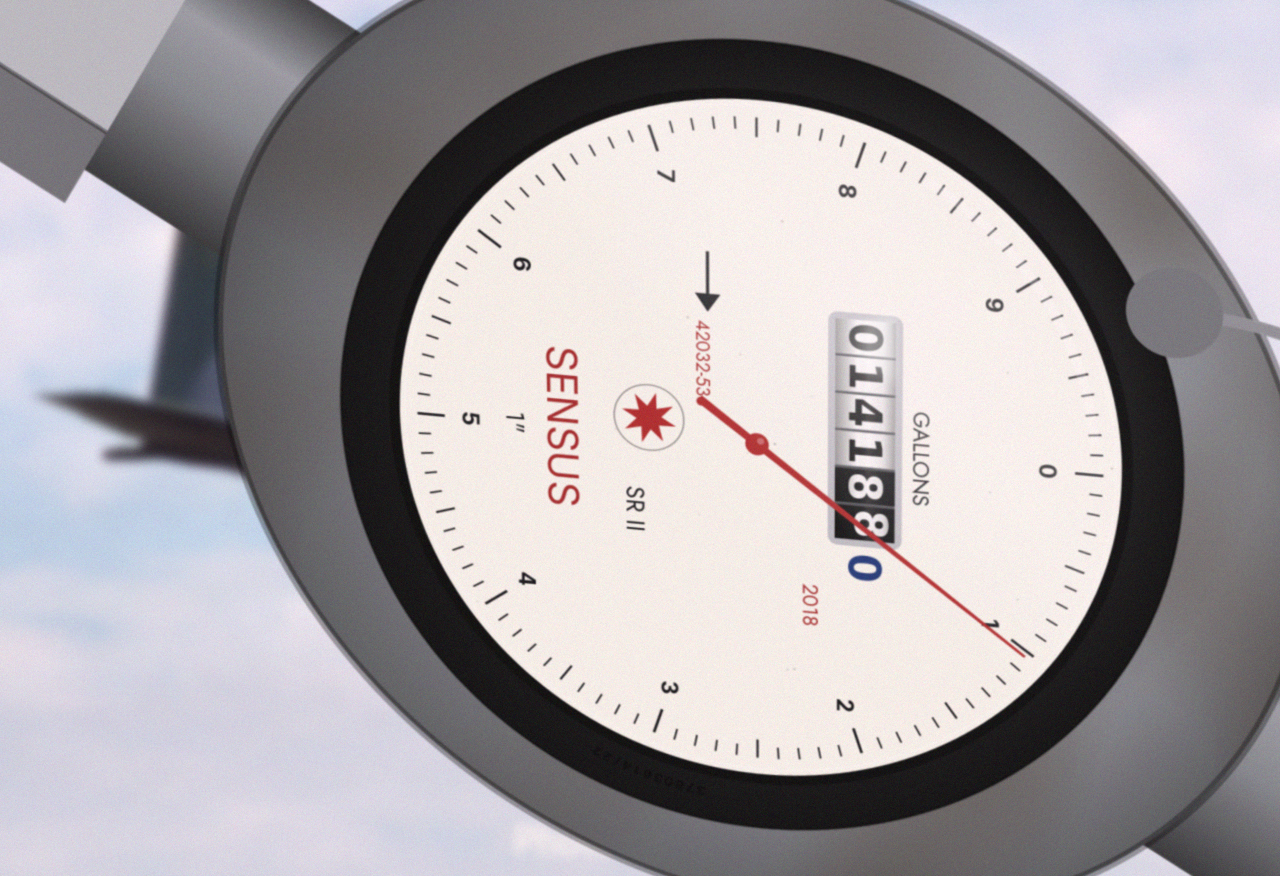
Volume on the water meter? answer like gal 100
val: gal 141881.0
